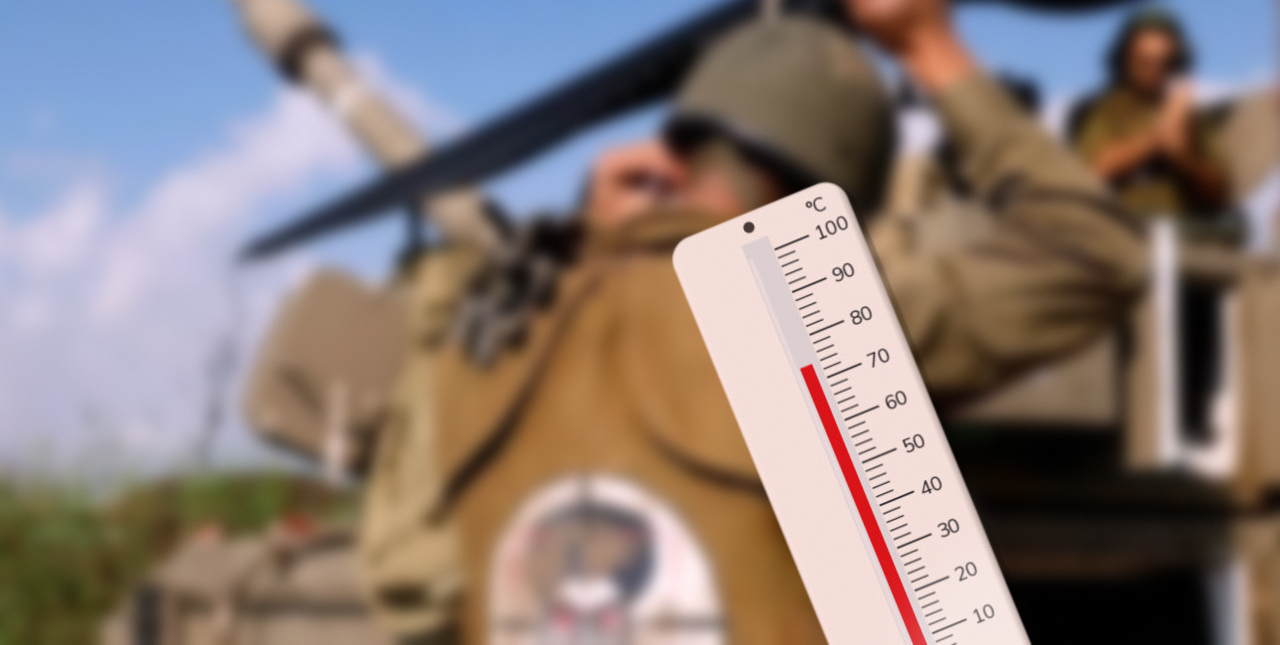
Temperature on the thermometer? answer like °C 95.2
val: °C 74
